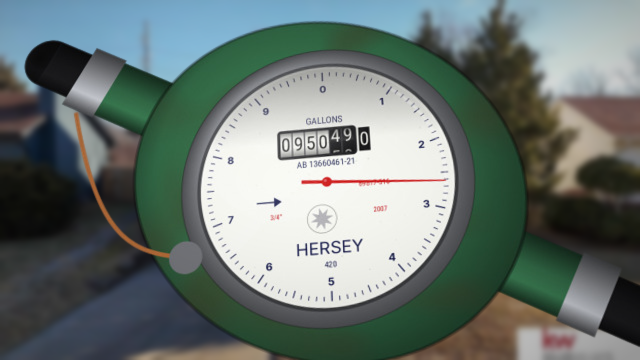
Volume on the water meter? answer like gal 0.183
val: gal 950492.6
